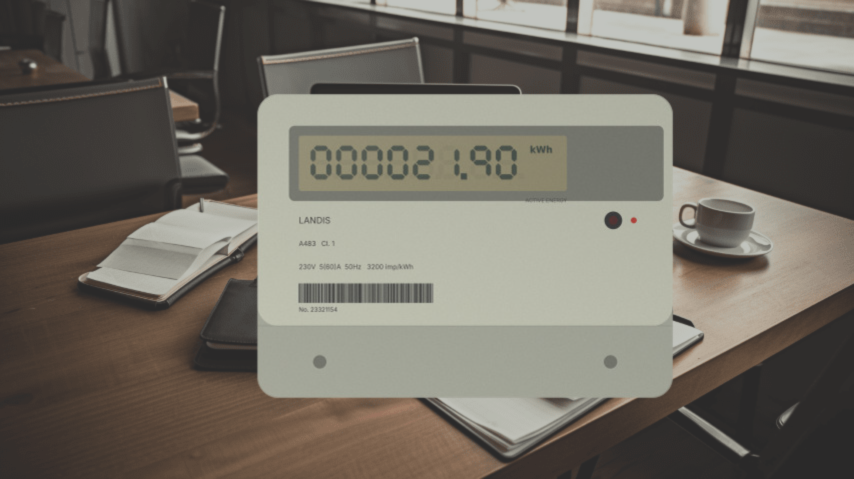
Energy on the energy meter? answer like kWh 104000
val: kWh 21.90
